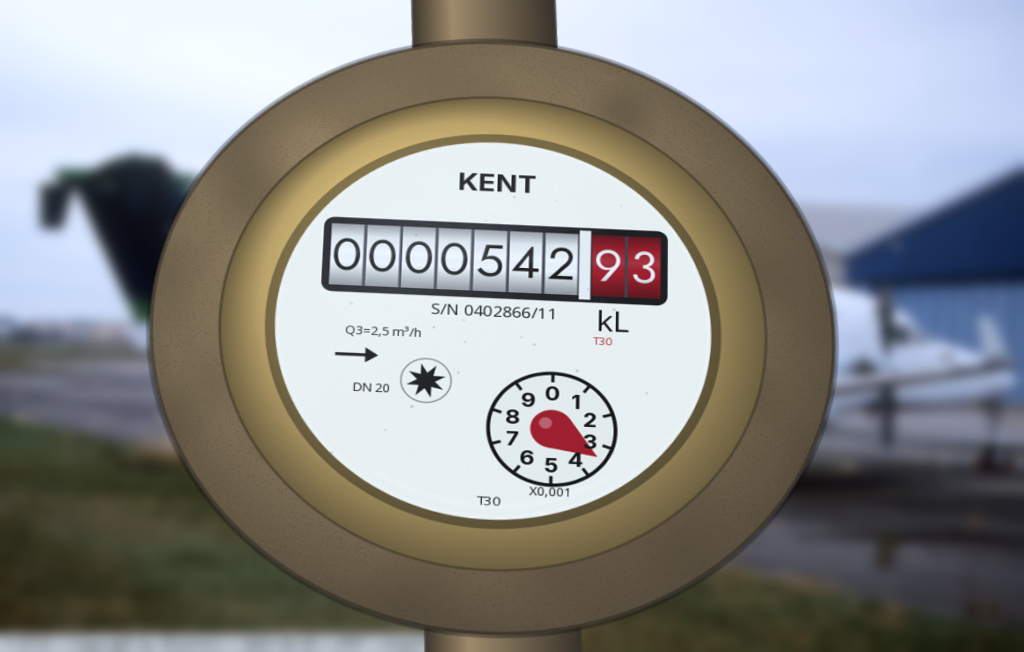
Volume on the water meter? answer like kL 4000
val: kL 542.933
